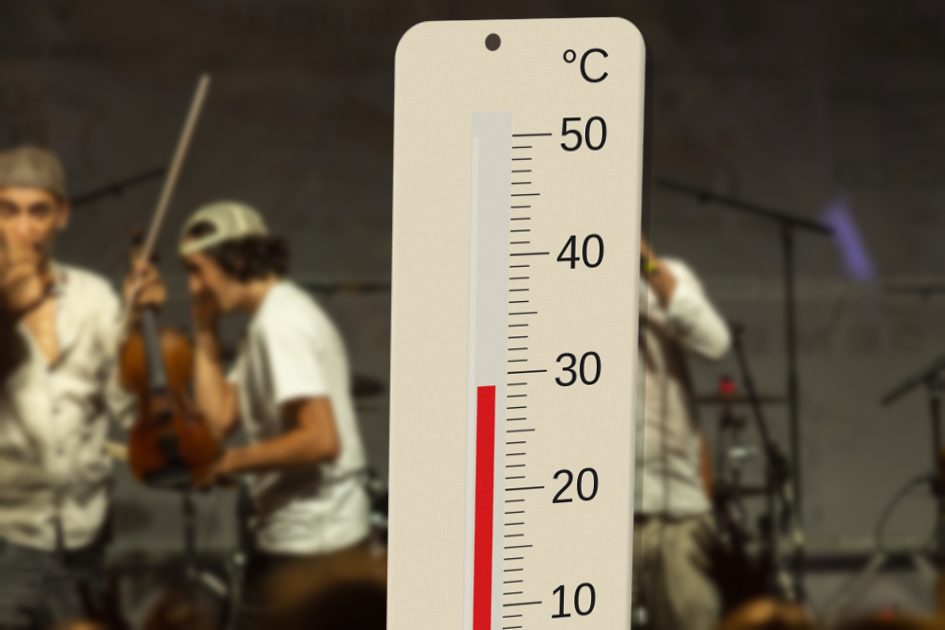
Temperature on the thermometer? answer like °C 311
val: °C 29
